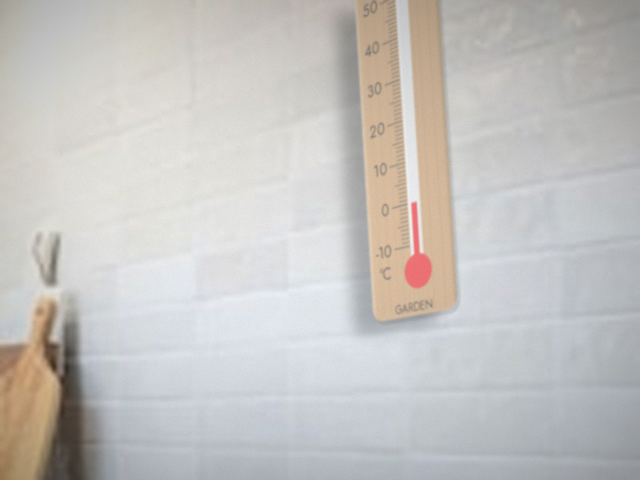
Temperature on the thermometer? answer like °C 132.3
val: °C 0
